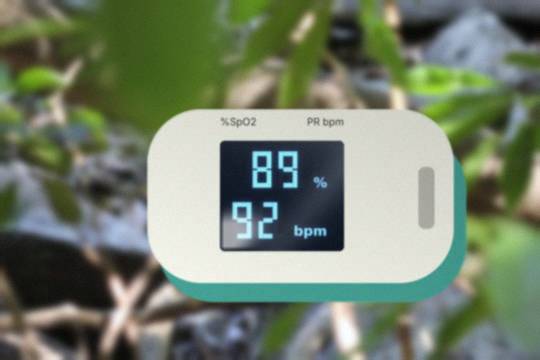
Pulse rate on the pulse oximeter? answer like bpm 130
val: bpm 92
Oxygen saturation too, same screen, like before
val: % 89
